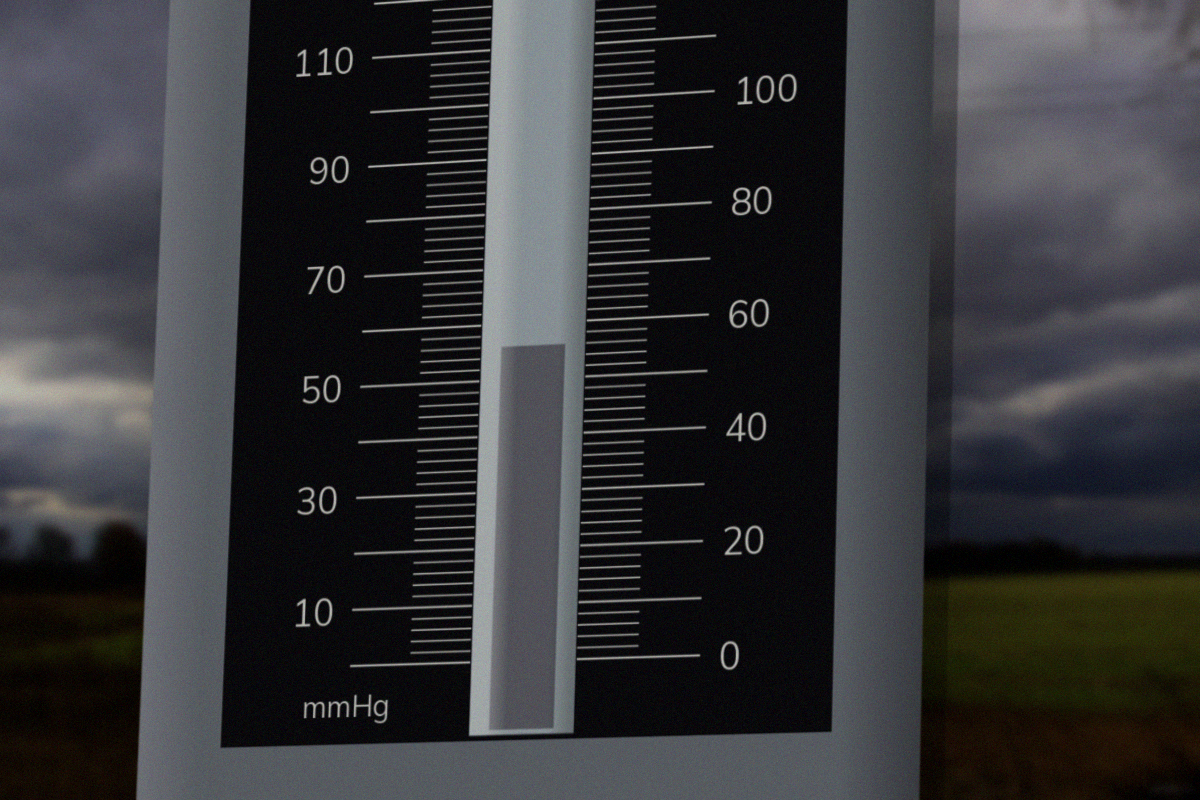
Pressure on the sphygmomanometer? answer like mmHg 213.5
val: mmHg 56
